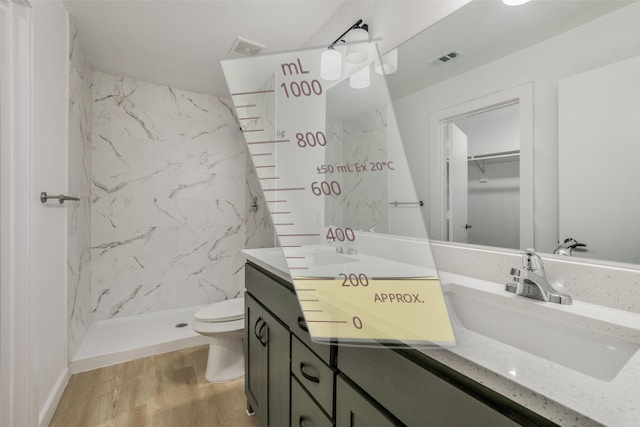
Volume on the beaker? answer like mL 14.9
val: mL 200
